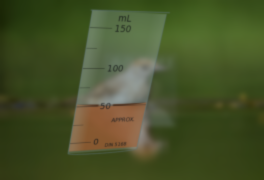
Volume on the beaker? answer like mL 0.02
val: mL 50
